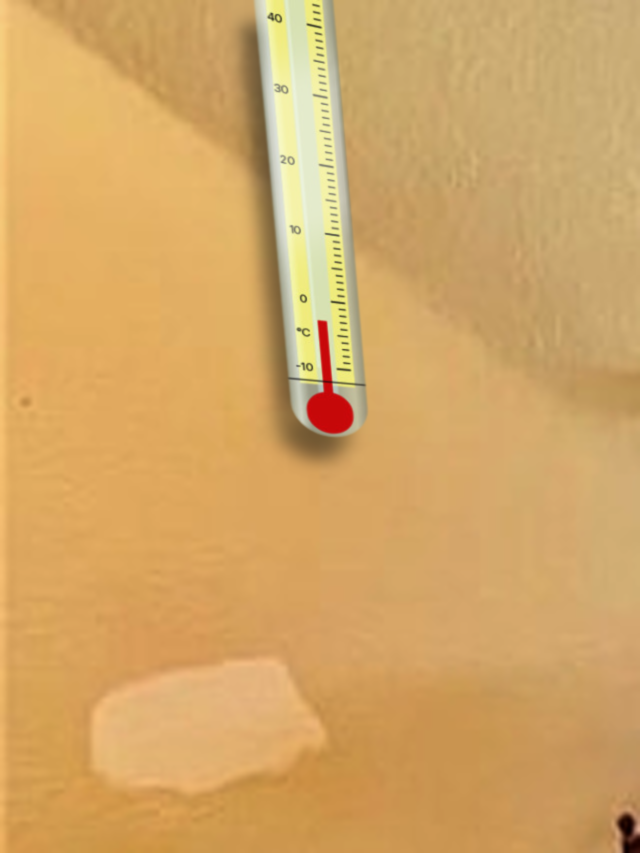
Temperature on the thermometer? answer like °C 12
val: °C -3
